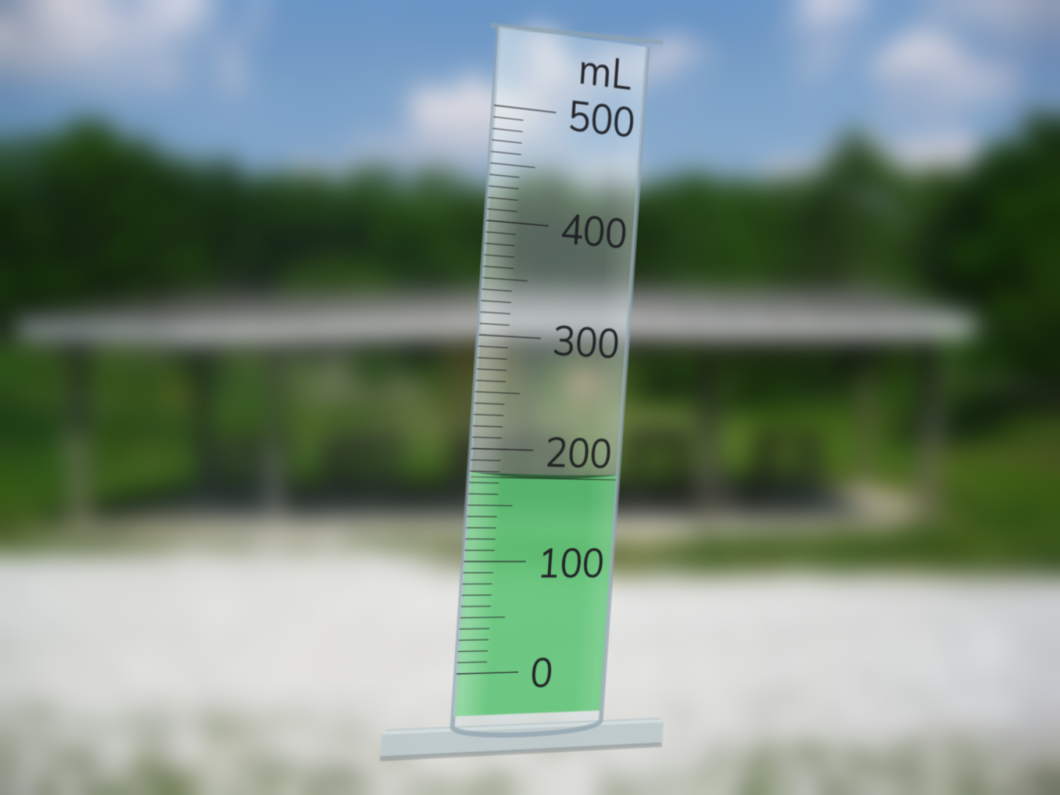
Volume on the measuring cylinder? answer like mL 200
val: mL 175
